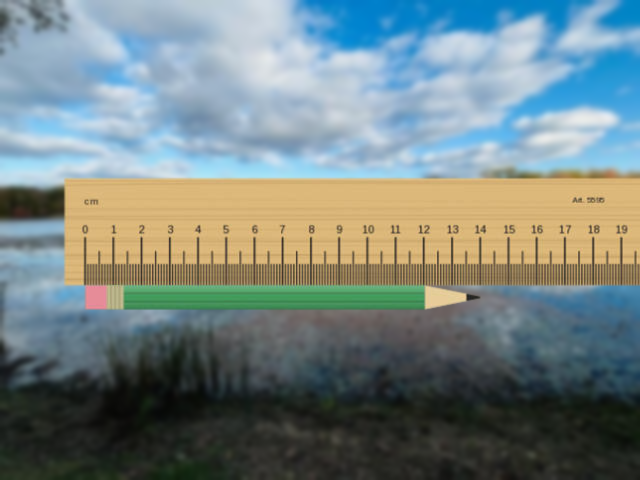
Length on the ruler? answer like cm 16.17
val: cm 14
